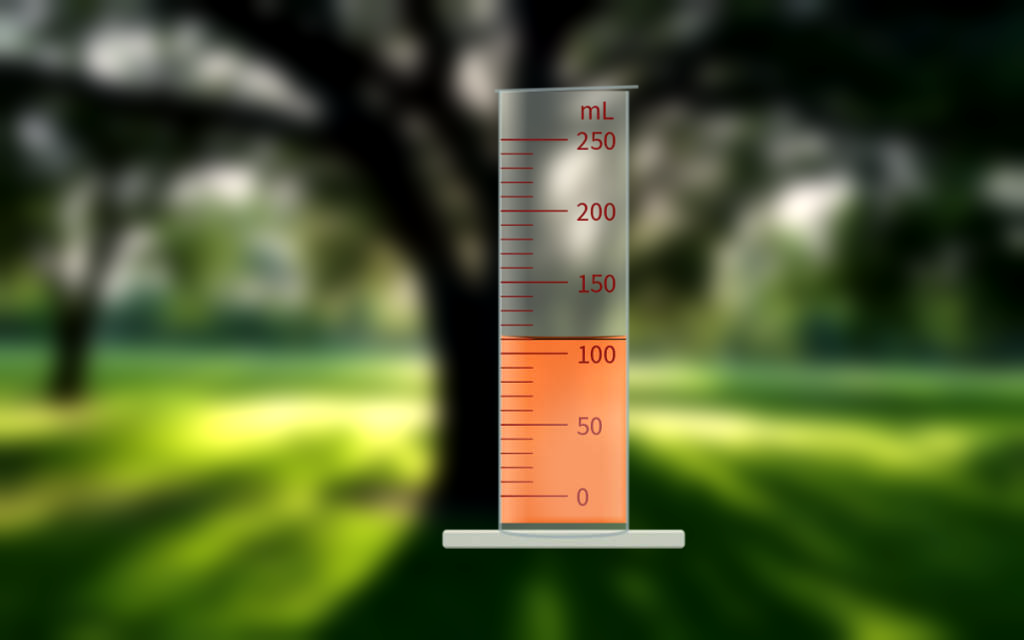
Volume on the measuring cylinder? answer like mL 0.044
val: mL 110
